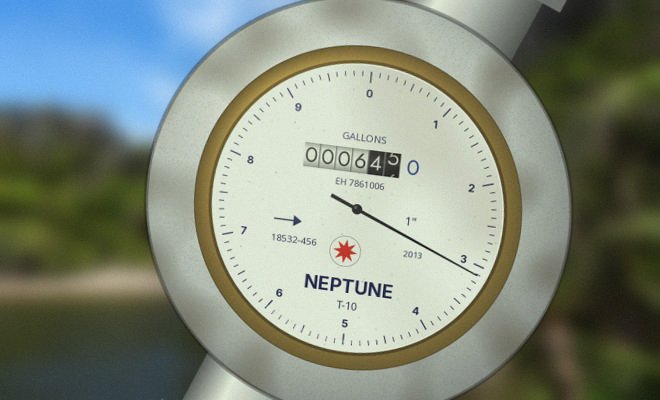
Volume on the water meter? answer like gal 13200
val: gal 6453.1
